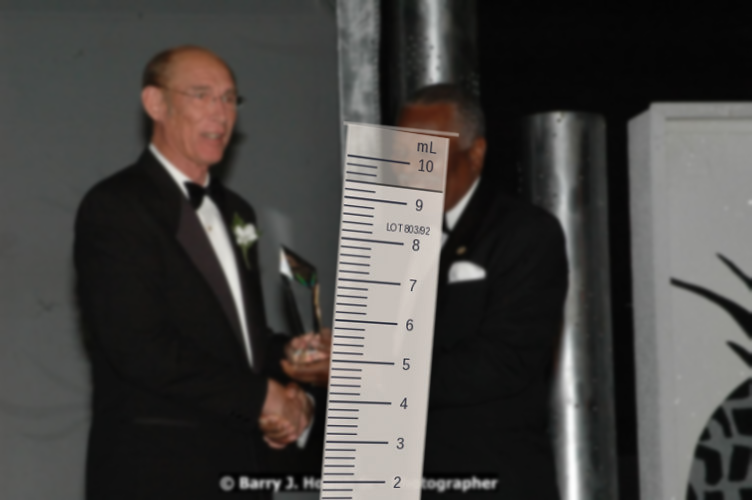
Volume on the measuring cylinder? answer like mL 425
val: mL 9.4
